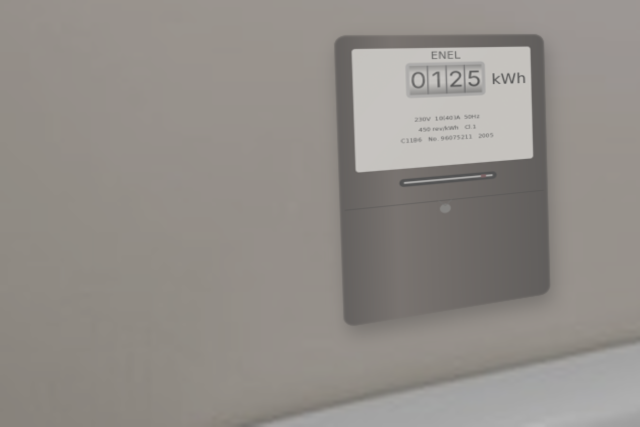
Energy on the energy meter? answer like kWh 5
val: kWh 125
